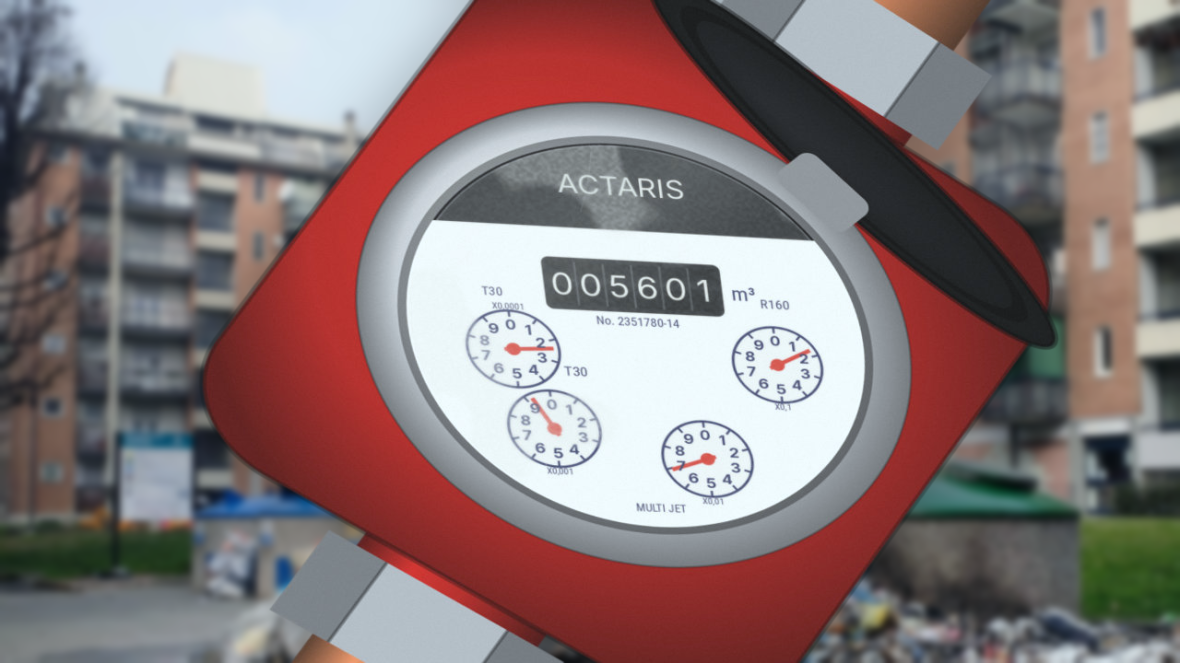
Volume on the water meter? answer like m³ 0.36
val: m³ 5601.1692
